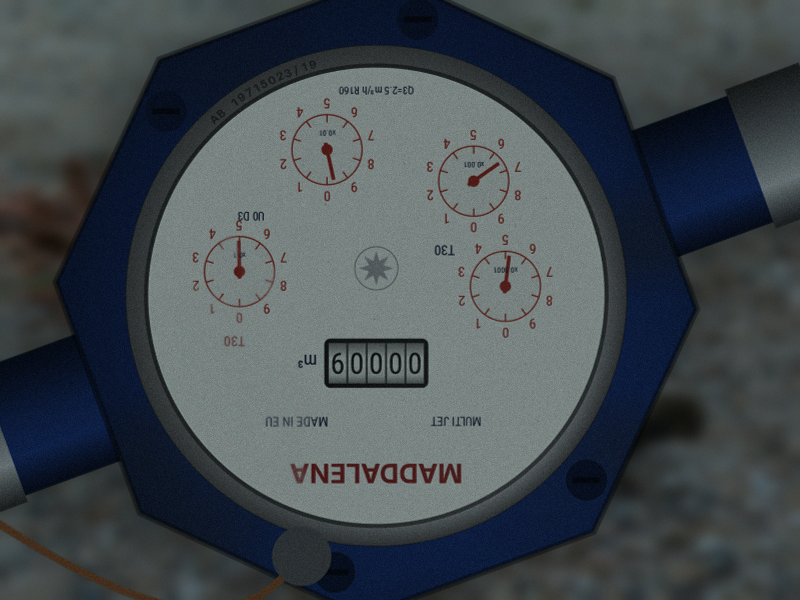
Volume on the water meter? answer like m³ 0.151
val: m³ 9.4965
